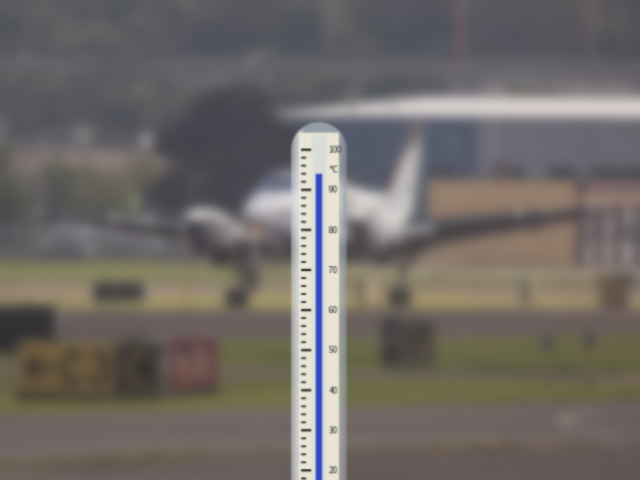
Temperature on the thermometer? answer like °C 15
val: °C 94
